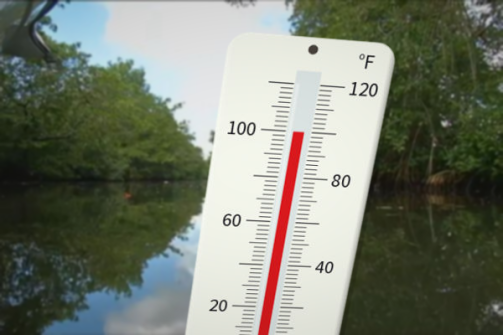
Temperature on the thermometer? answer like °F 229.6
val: °F 100
